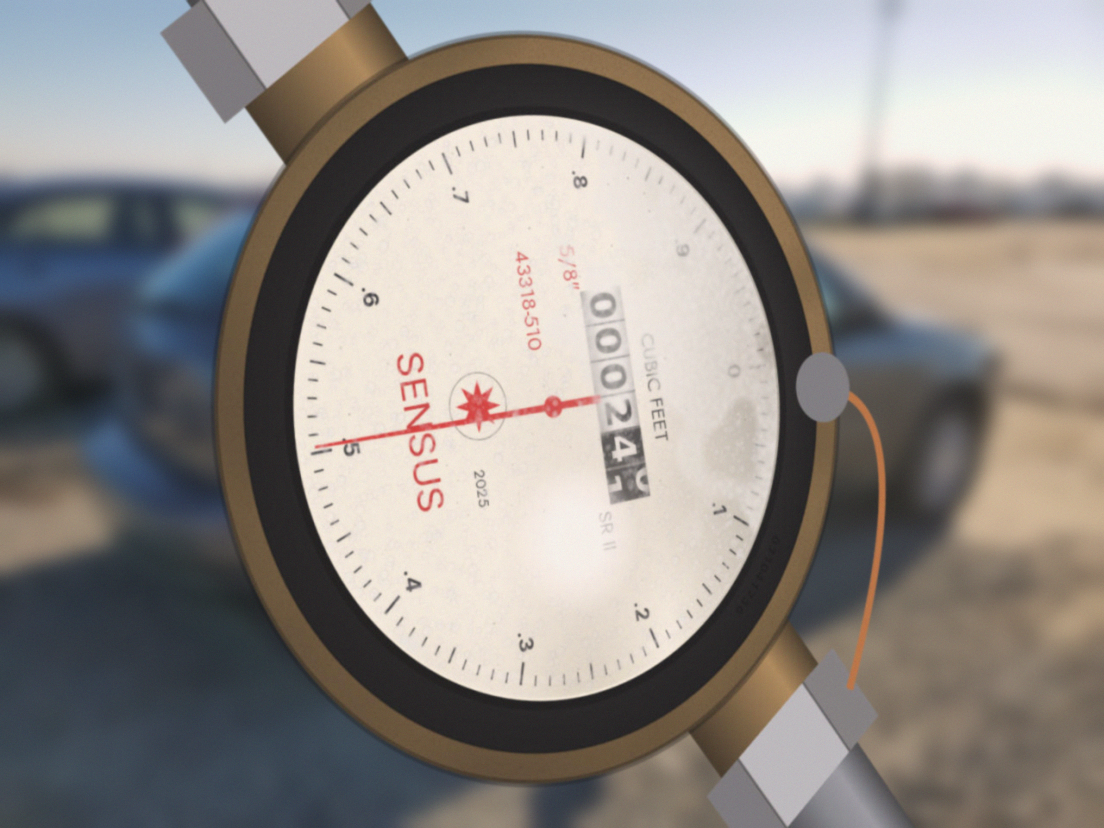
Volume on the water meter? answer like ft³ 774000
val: ft³ 240.50
